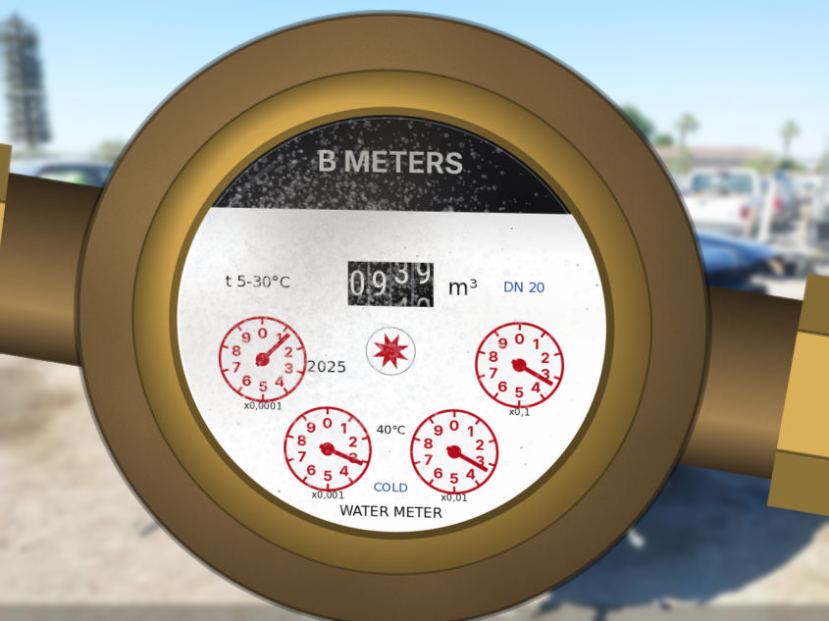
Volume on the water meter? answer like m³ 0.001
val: m³ 939.3331
